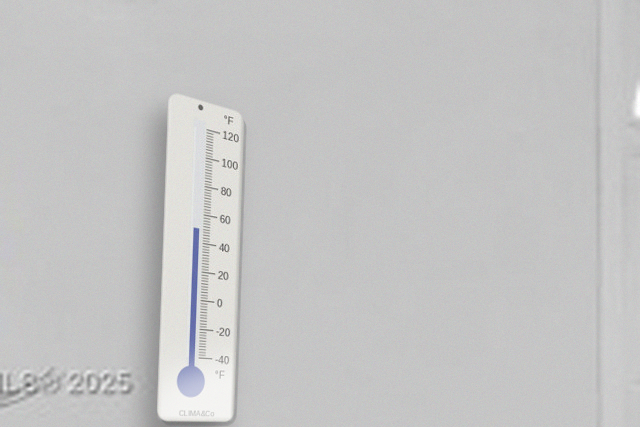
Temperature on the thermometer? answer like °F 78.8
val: °F 50
